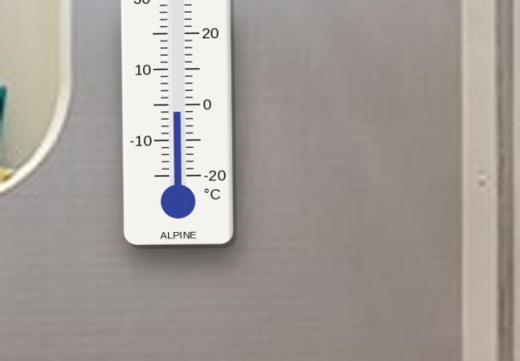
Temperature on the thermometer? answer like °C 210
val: °C -2
